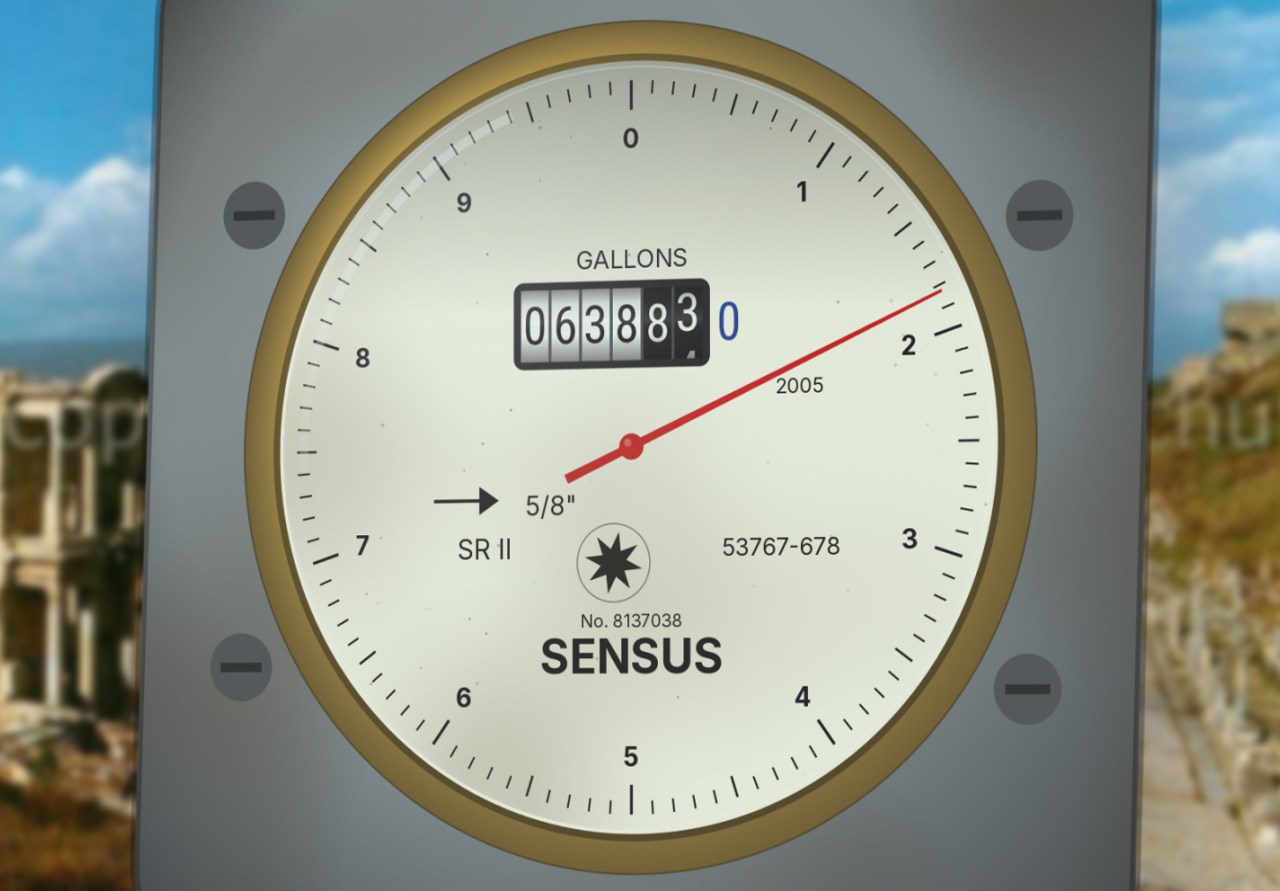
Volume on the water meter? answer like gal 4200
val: gal 638831.8
